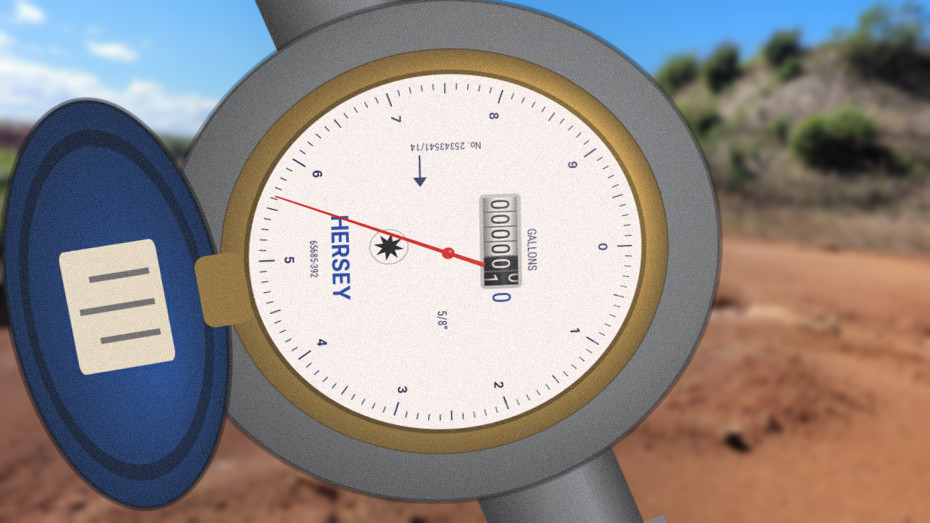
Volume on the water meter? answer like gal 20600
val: gal 5.6
